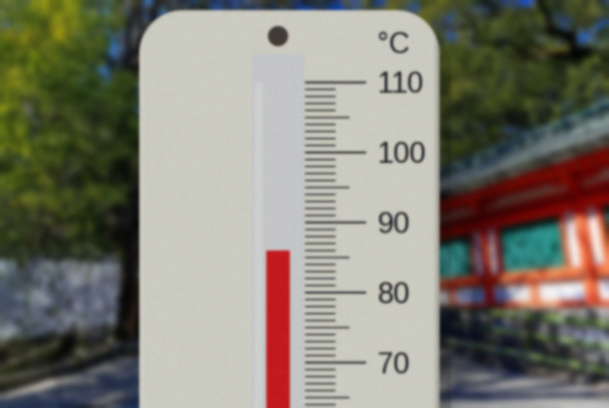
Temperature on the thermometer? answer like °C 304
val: °C 86
